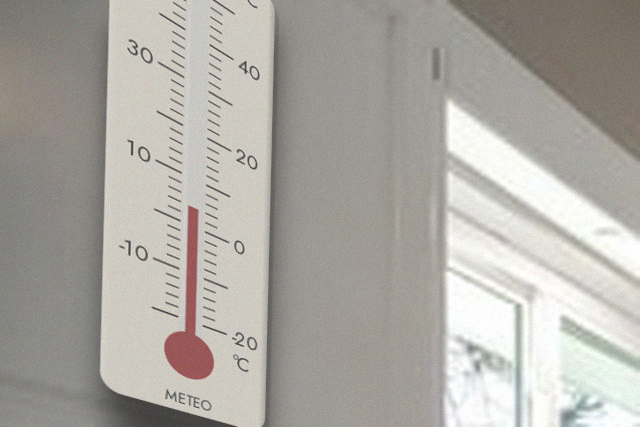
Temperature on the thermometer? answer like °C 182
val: °C 4
